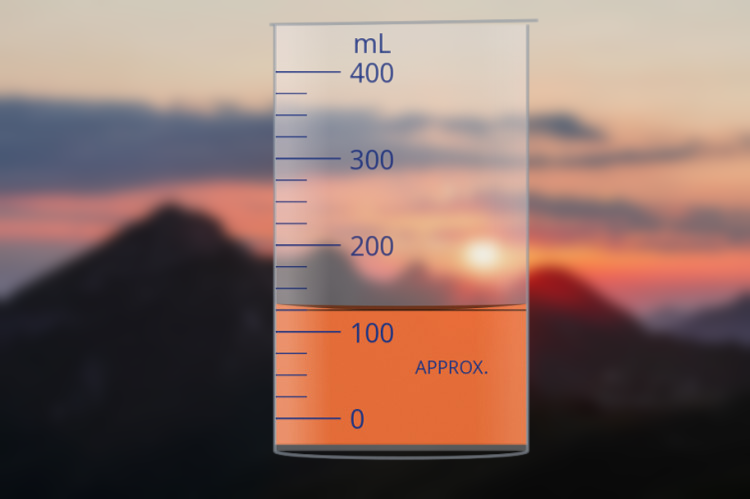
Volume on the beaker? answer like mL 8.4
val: mL 125
